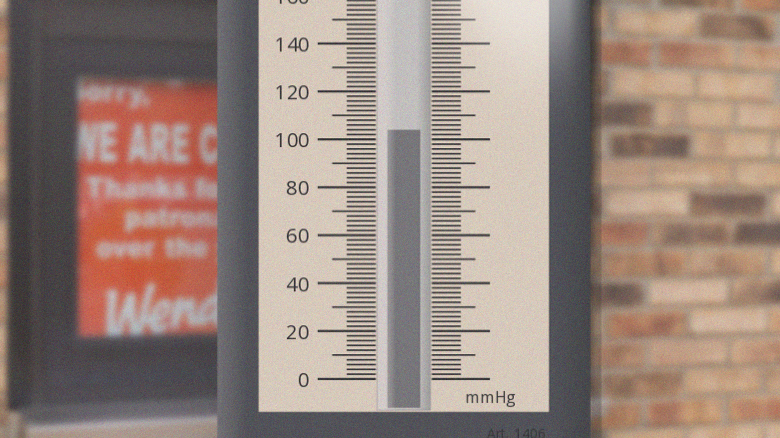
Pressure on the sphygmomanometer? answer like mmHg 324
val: mmHg 104
